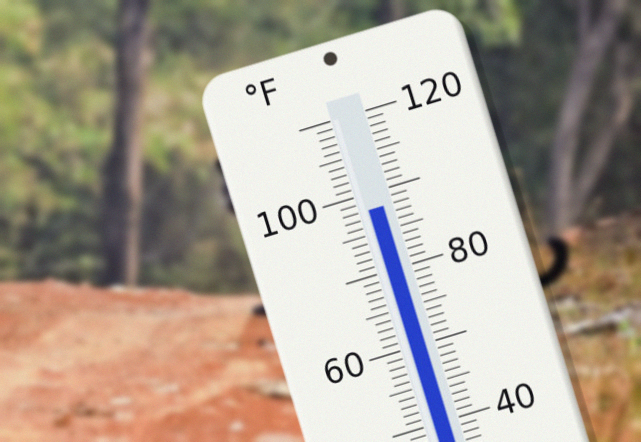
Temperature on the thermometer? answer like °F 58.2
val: °F 96
